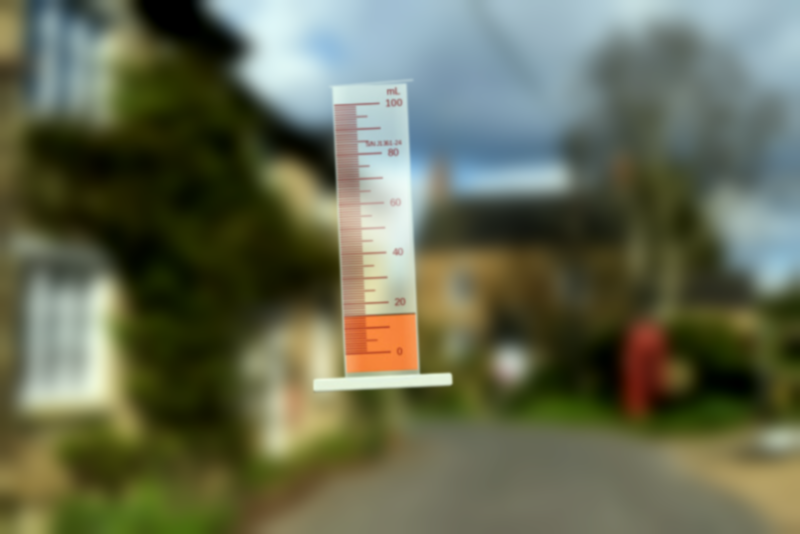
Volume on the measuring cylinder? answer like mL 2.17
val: mL 15
